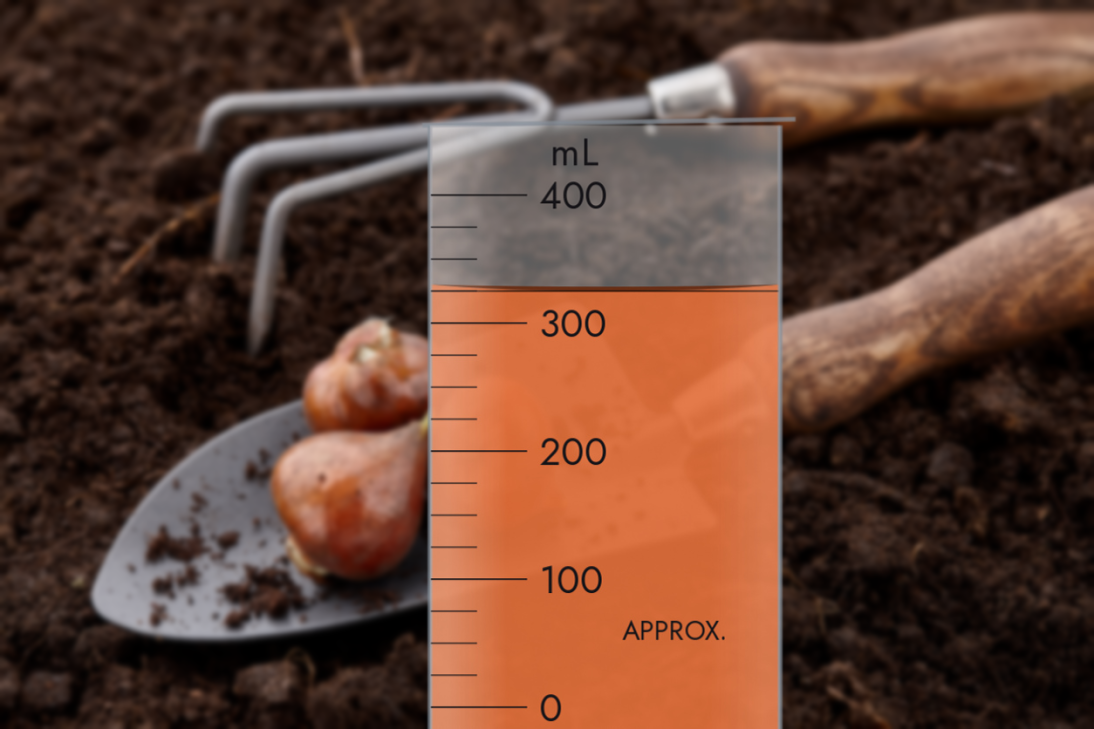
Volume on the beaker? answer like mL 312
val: mL 325
